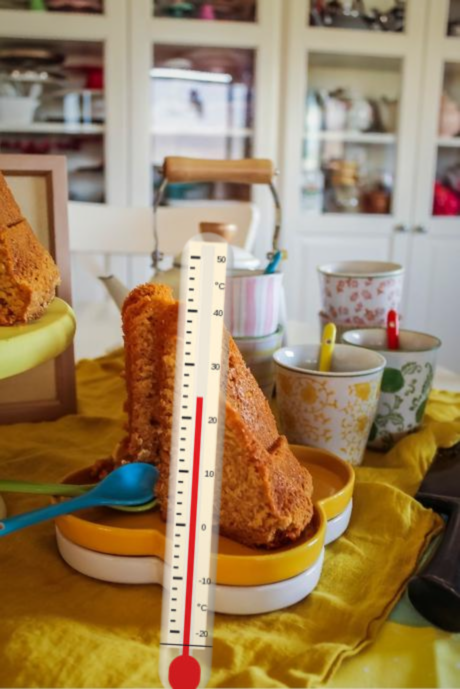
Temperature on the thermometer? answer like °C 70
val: °C 24
